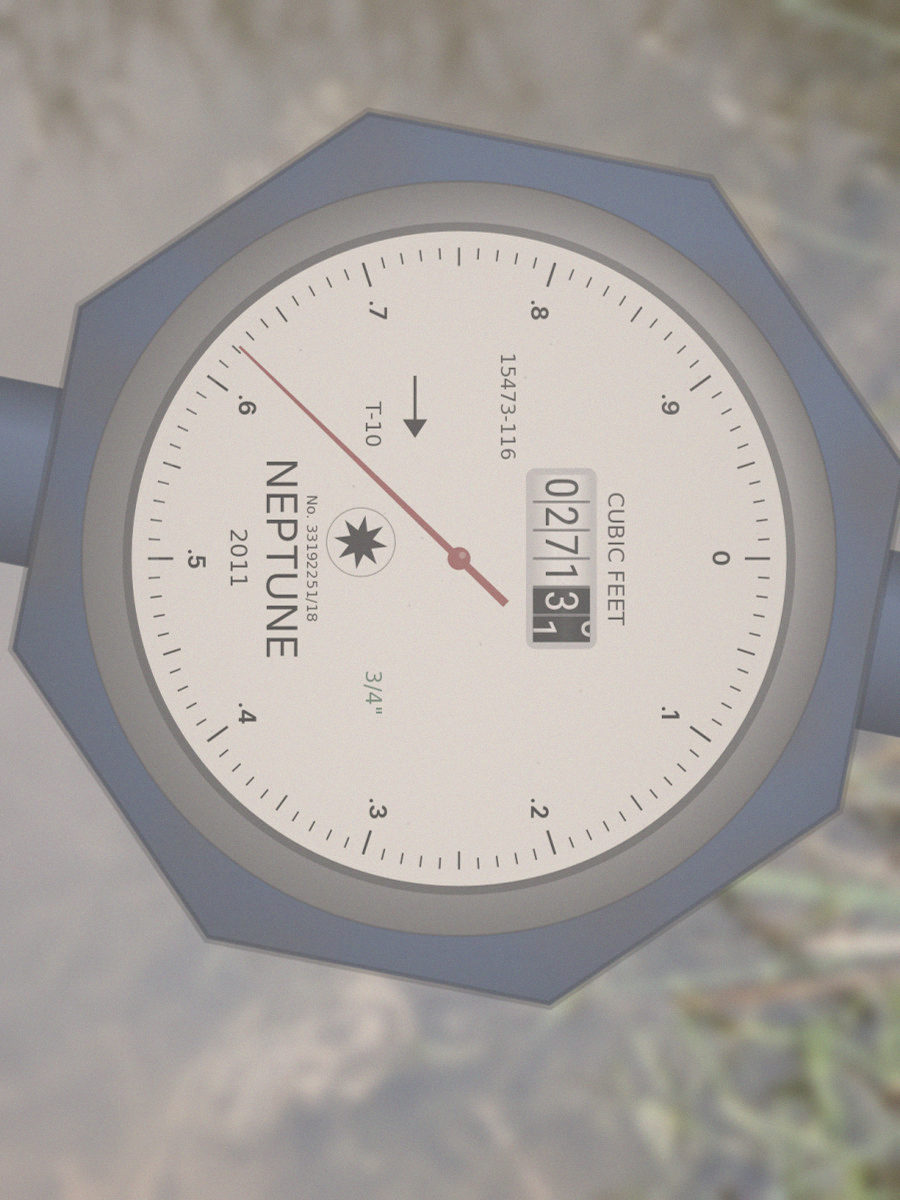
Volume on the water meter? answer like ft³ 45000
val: ft³ 27130.62
